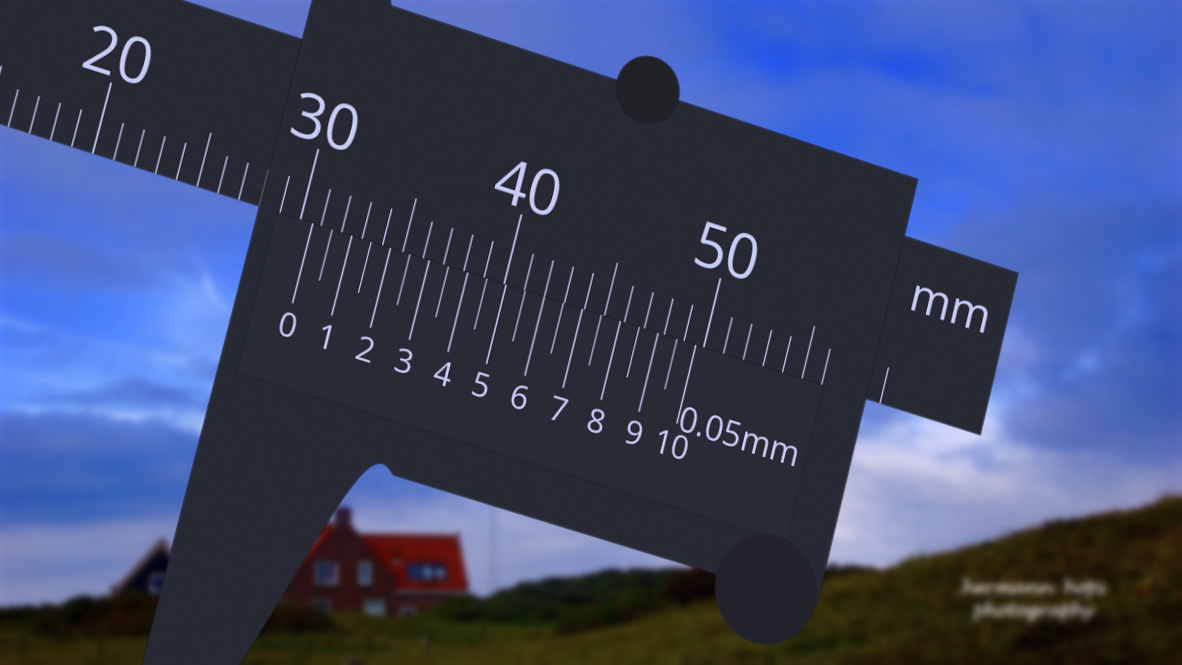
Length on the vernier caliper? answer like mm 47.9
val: mm 30.6
